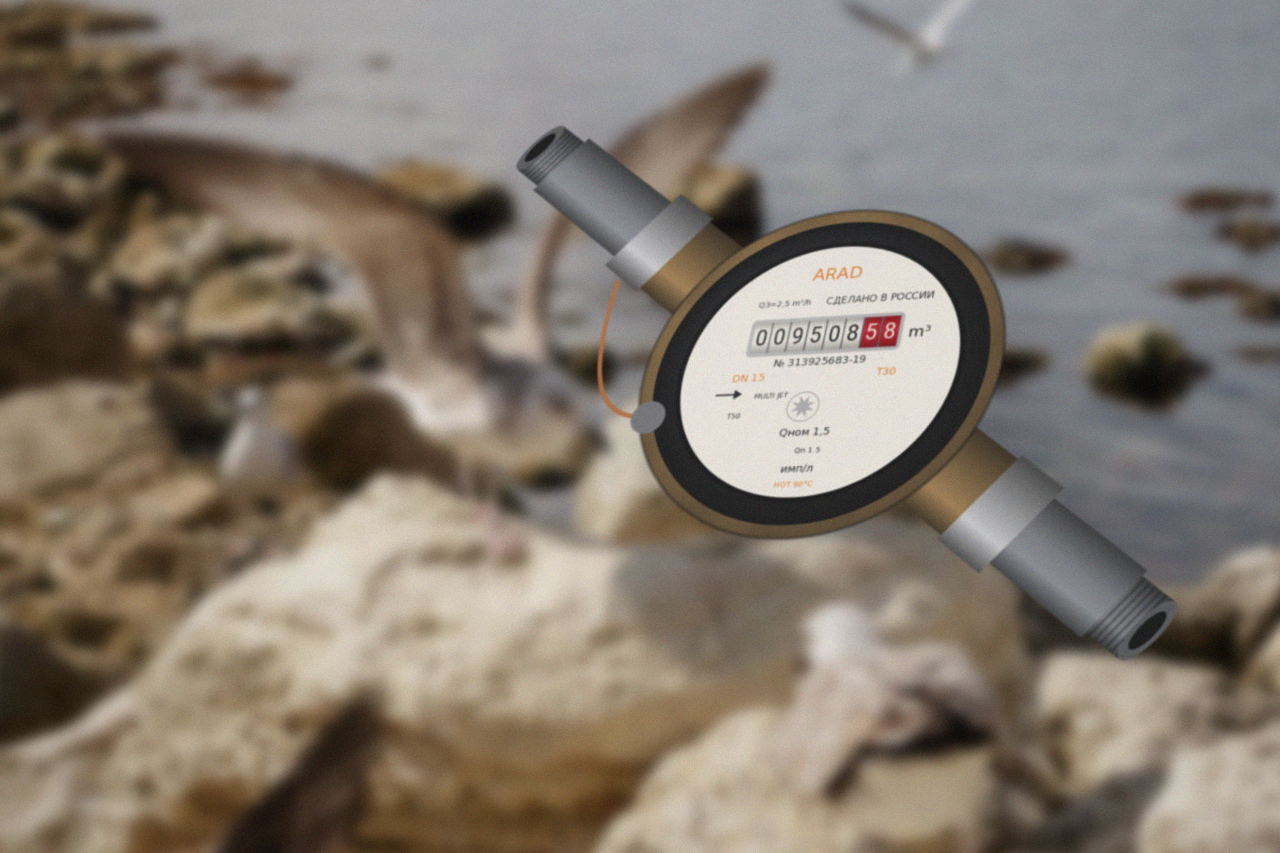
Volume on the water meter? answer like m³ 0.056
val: m³ 9508.58
